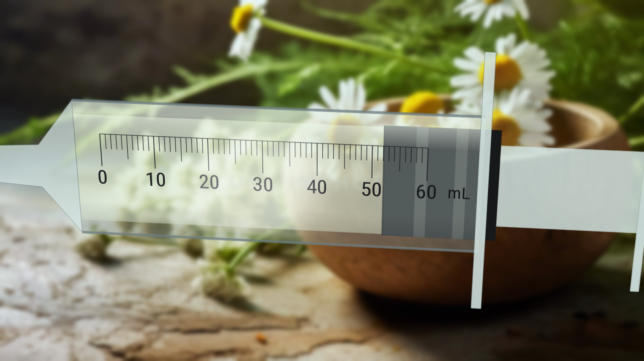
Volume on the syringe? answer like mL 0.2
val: mL 52
